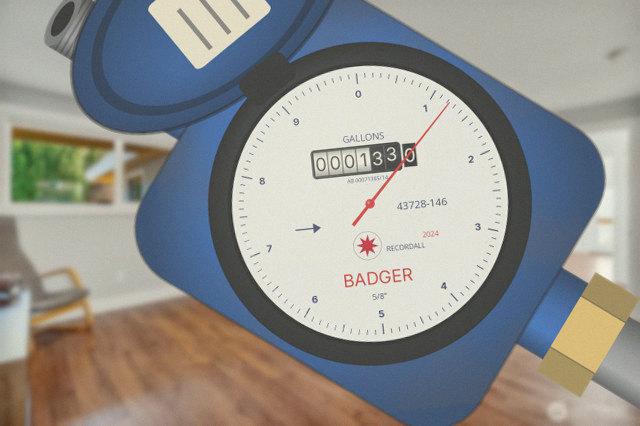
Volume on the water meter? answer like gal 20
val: gal 1331.2
